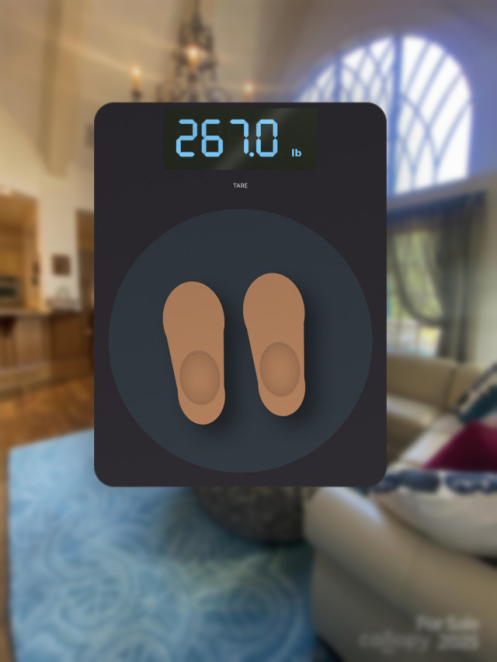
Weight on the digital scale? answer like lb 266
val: lb 267.0
